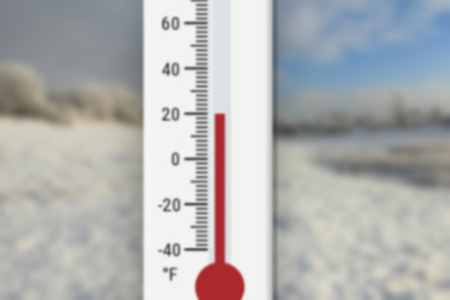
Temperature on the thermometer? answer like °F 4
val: °F 20
